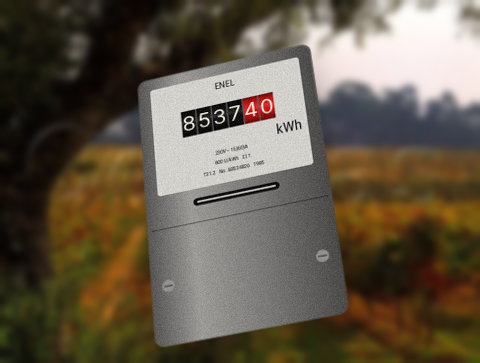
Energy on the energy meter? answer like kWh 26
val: kWh 8537.40
